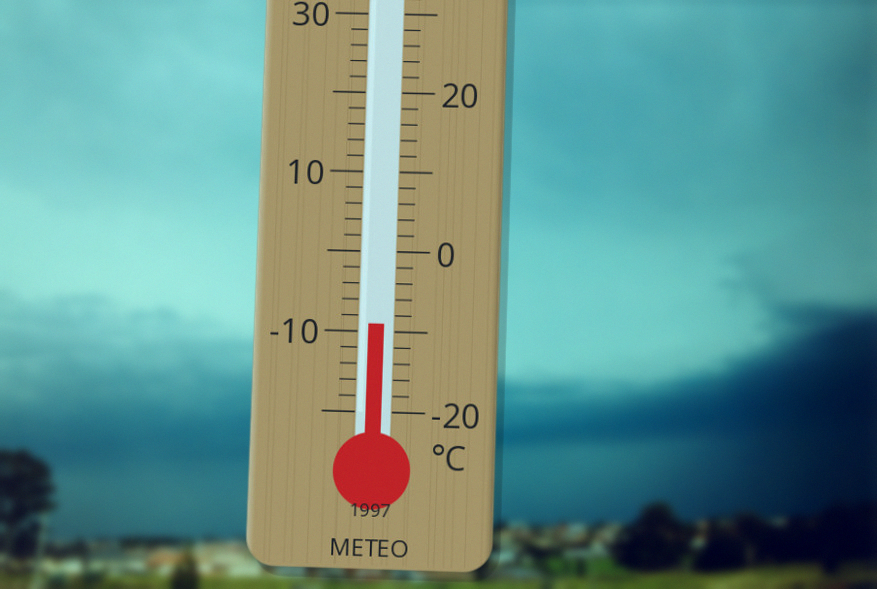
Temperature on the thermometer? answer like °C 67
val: °C -9
